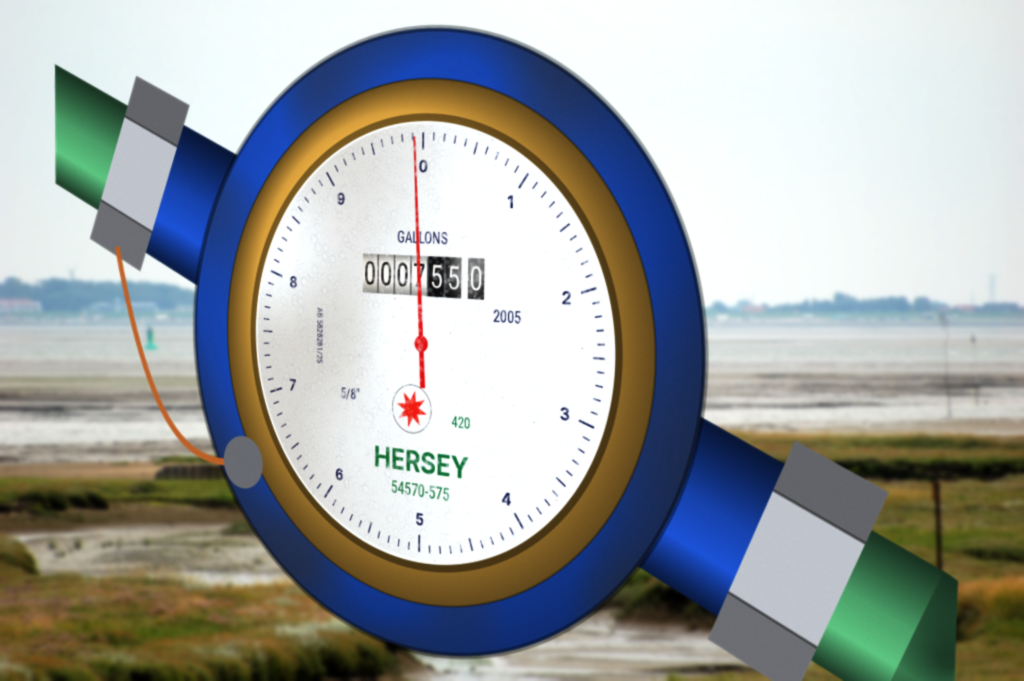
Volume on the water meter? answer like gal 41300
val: gal 7549.9
